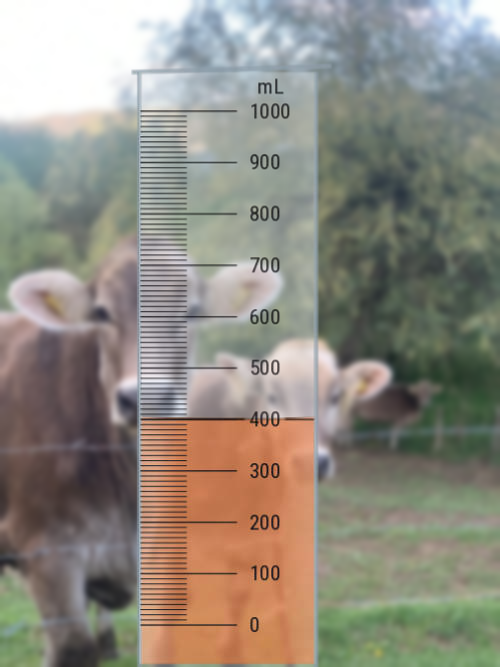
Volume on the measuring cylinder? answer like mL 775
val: mL 400
